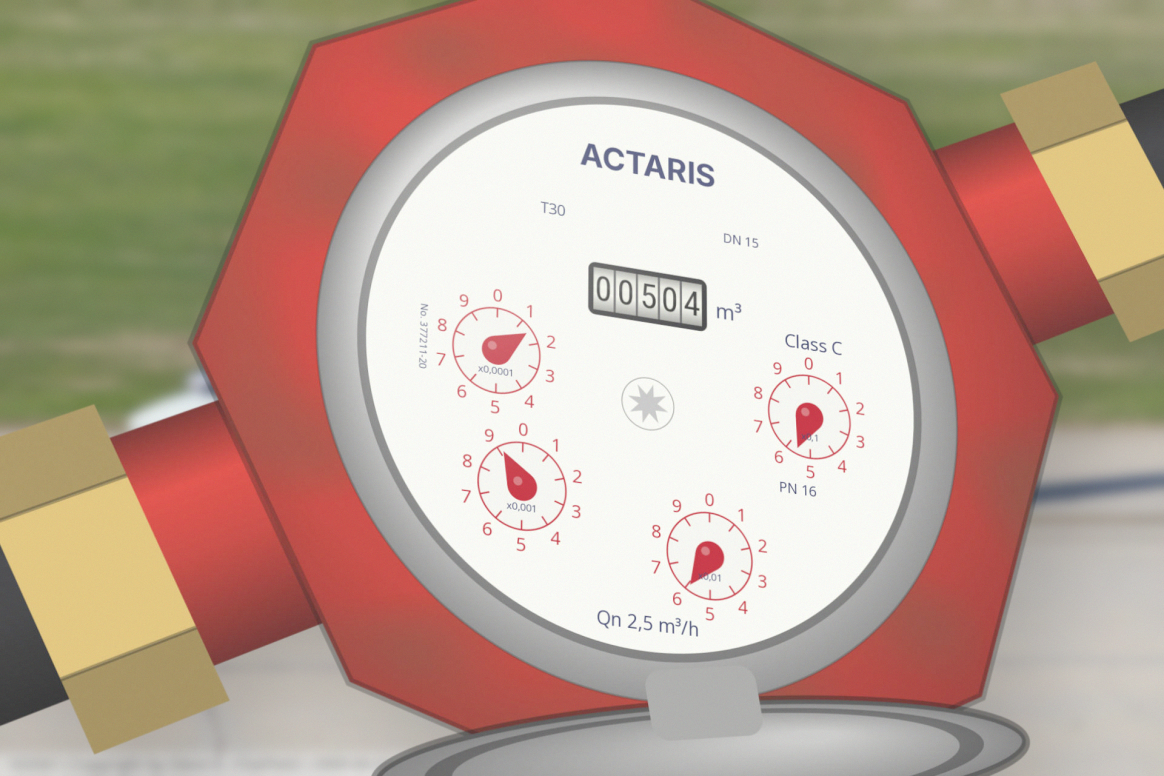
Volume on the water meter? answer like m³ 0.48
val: m³ 504.5591
